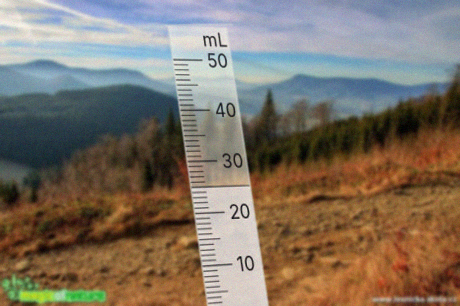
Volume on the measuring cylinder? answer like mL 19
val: mL 25
